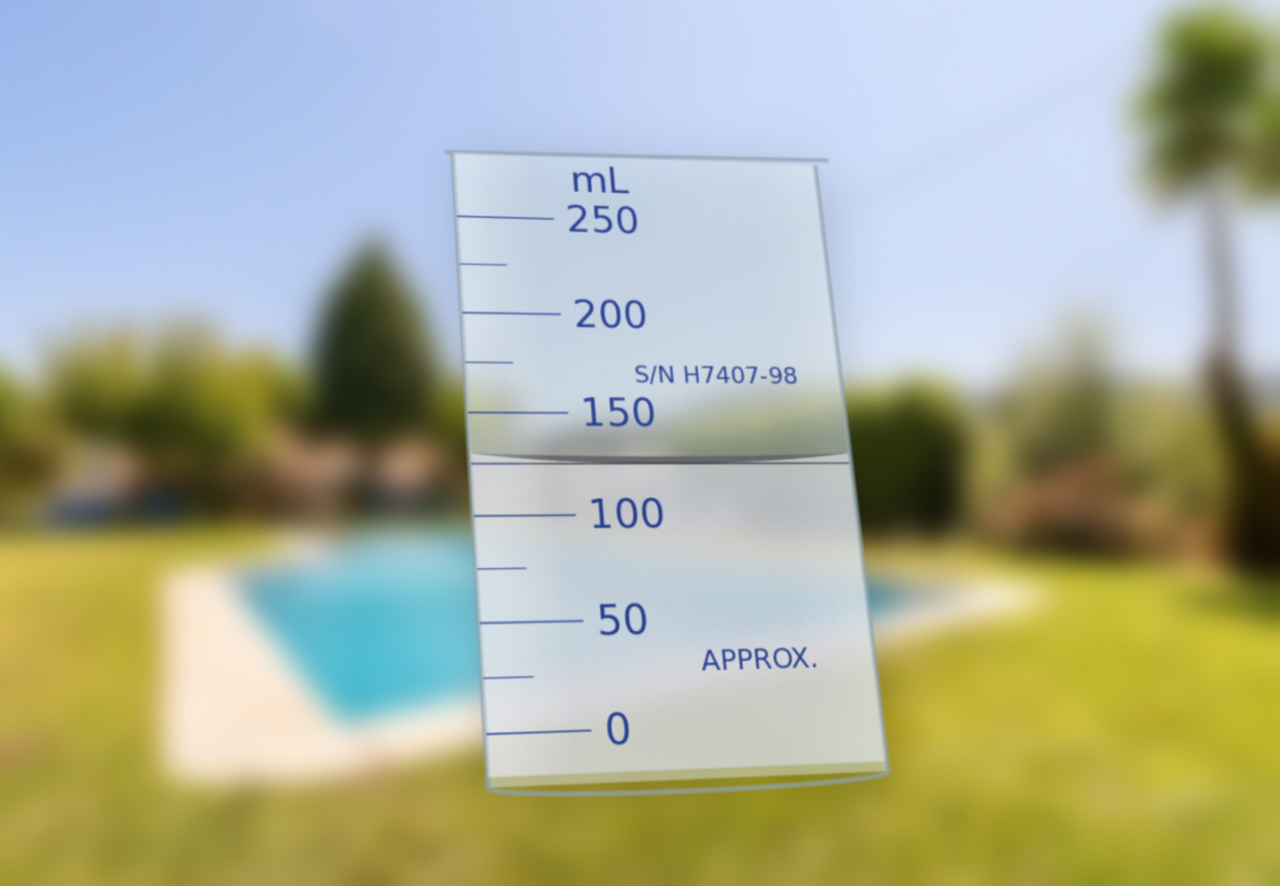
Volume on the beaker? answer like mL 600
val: mL 125
